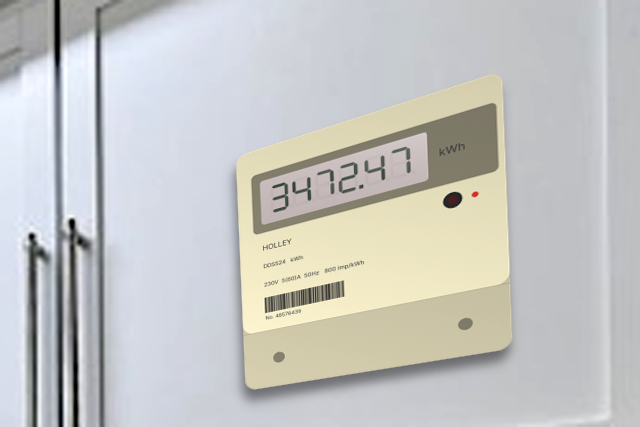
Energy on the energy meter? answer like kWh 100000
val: kWh 3472.47
